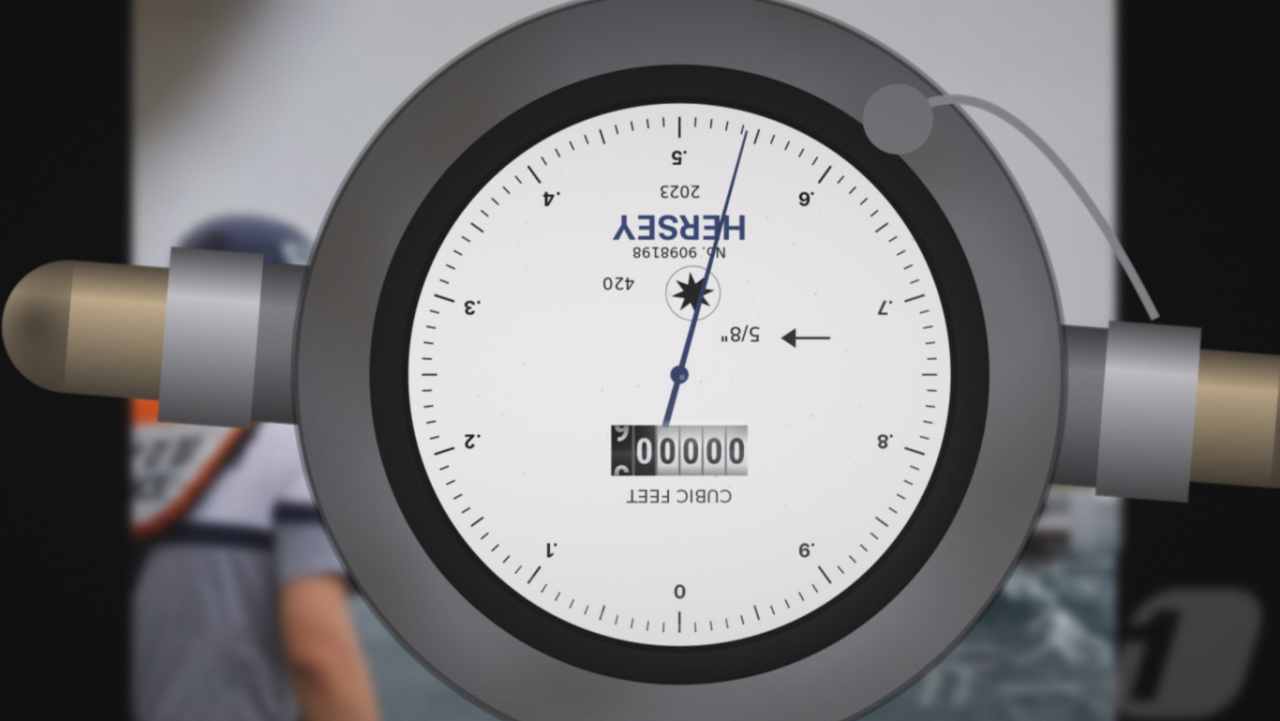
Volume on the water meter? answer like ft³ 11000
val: ft³ 5.54
